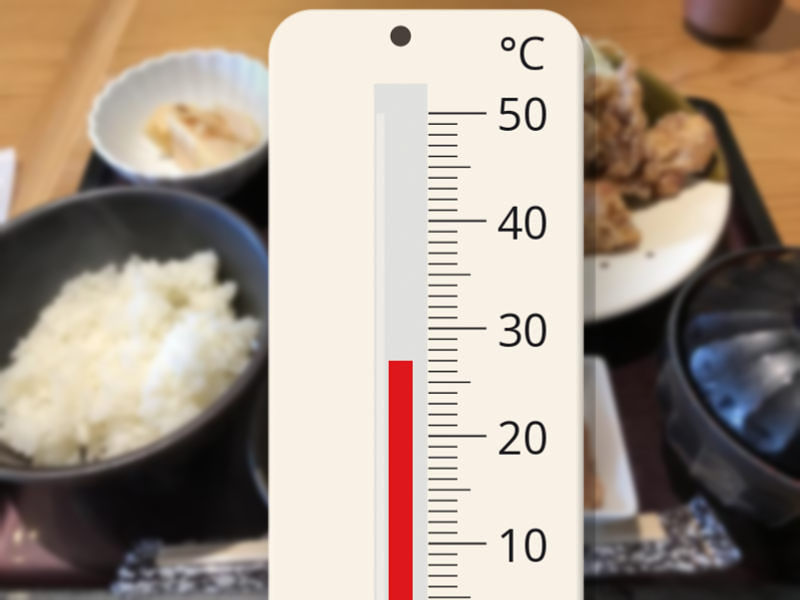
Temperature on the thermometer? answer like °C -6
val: °C 27
